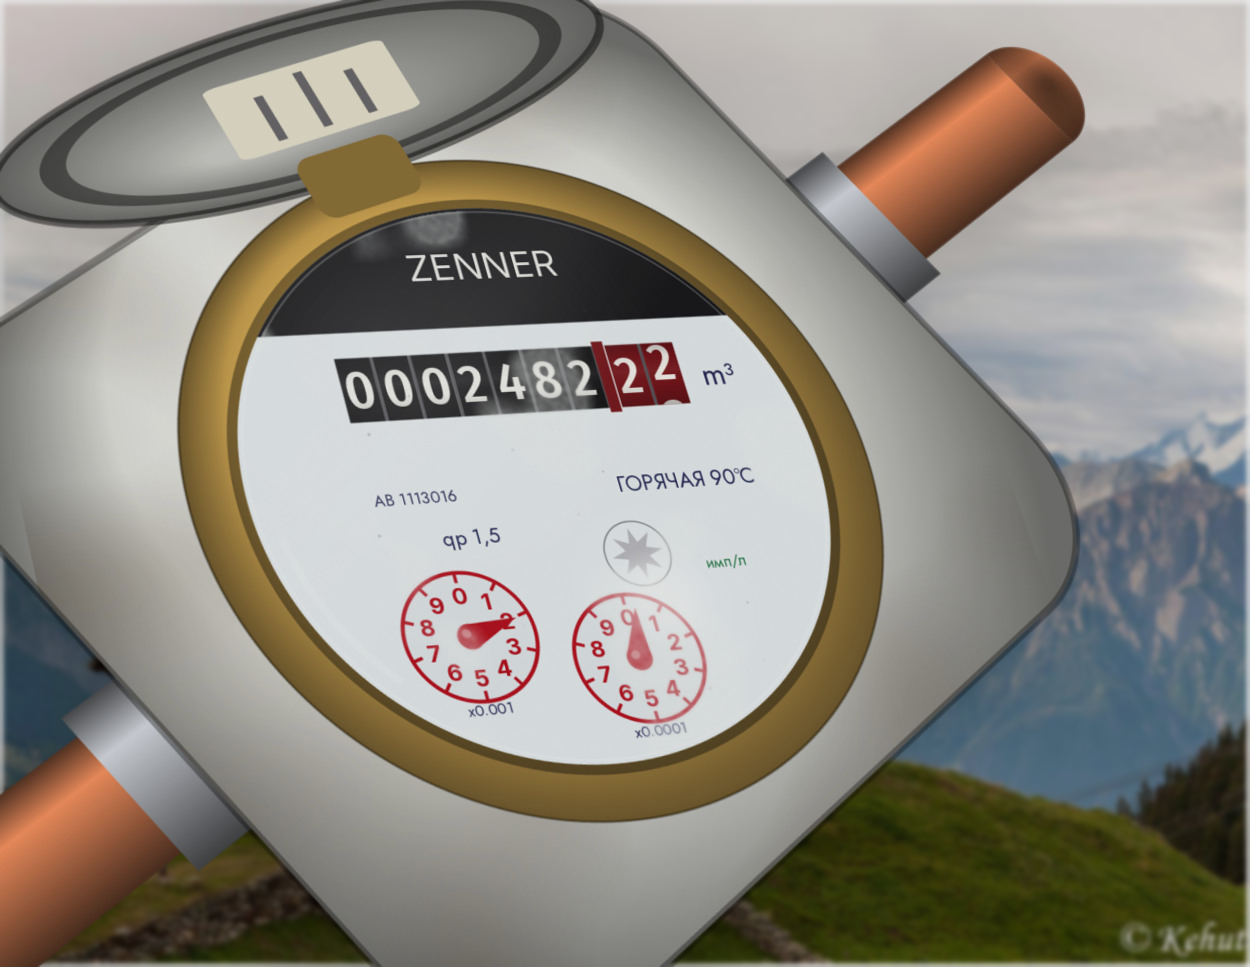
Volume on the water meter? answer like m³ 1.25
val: m³ 2482.2220
